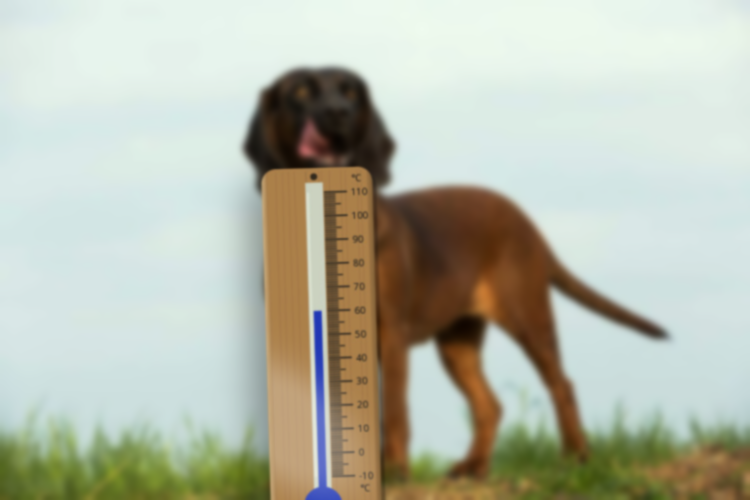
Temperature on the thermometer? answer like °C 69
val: °C 60
